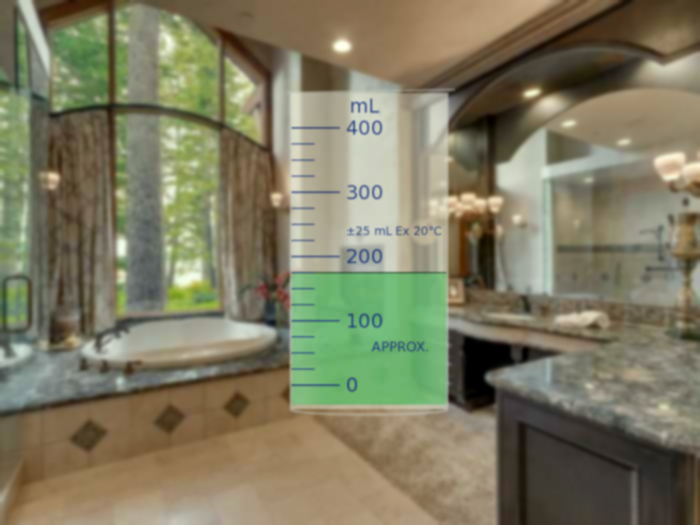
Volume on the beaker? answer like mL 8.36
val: mL 175
